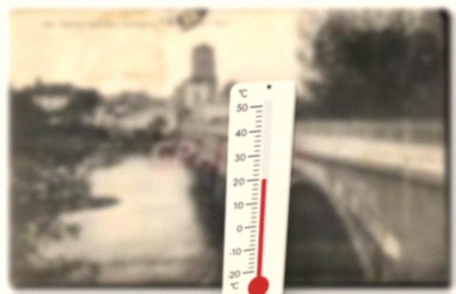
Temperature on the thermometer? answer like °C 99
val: °C 20
